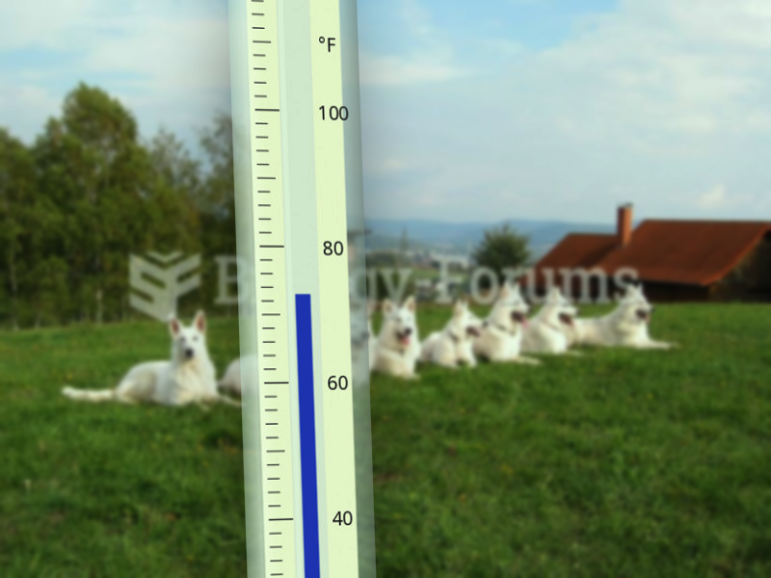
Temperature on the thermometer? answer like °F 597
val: °F 73
